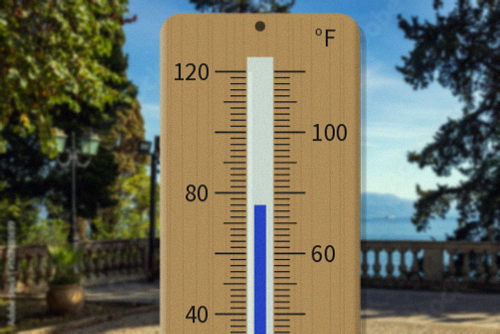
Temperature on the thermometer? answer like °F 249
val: °F 76
